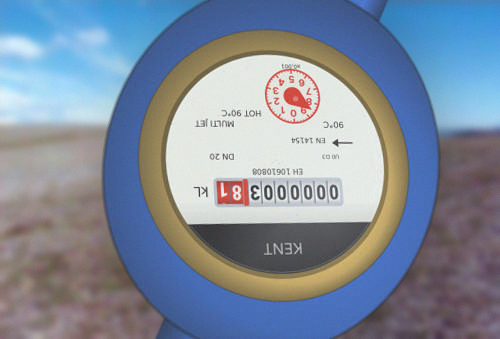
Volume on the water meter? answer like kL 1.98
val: kL 3.808
